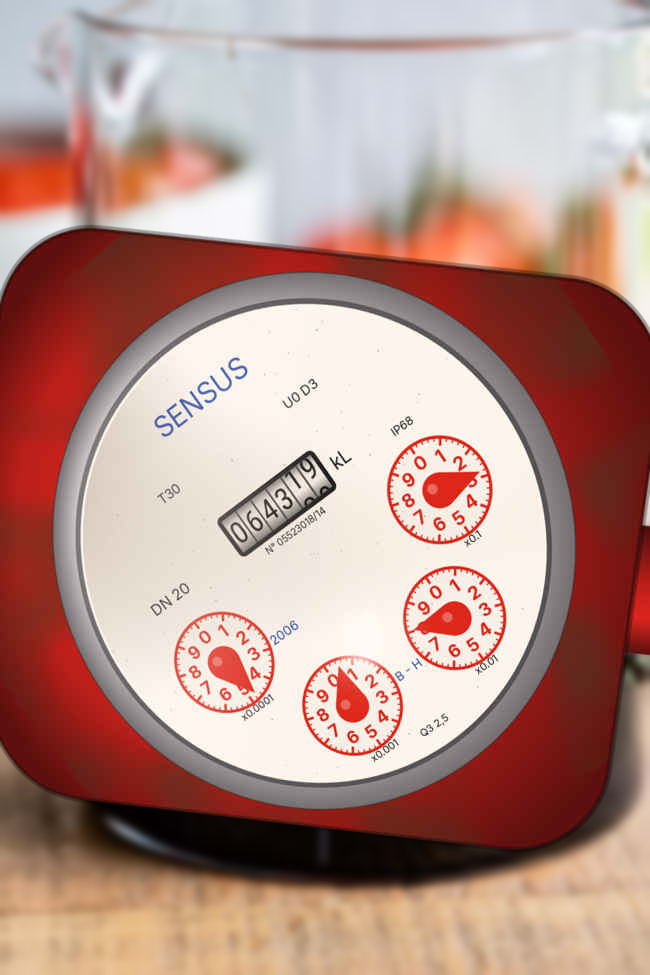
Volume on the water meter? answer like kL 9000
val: kL 64319.2804
